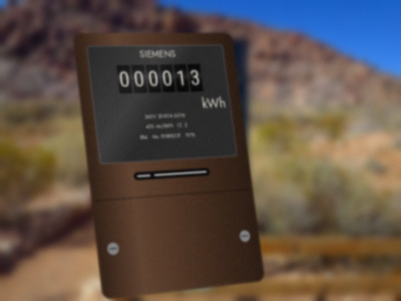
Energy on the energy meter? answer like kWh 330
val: kWh 13
